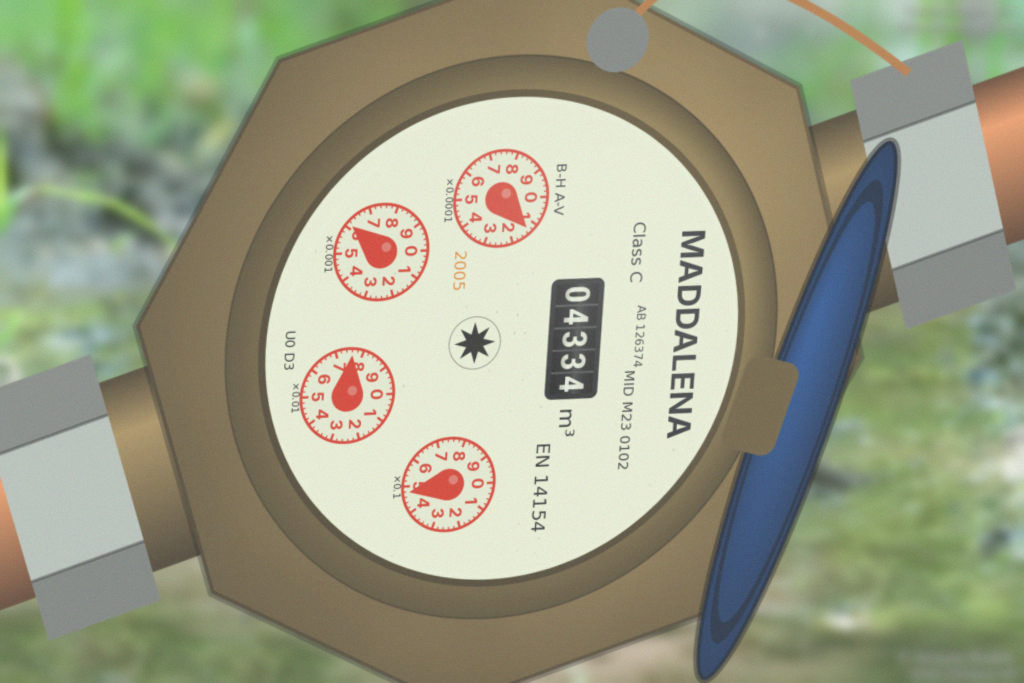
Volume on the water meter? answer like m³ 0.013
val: m³ 4334.4761
